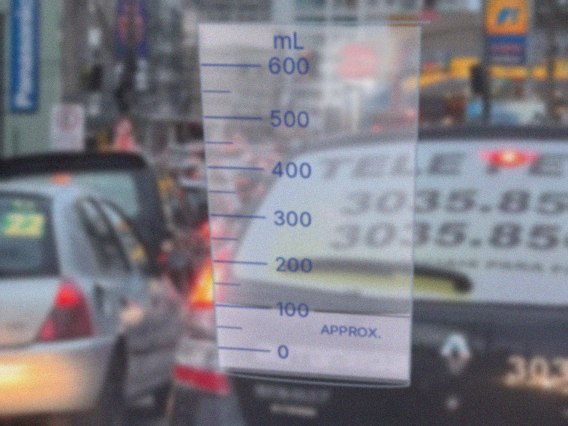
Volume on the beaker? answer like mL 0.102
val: mL 100
